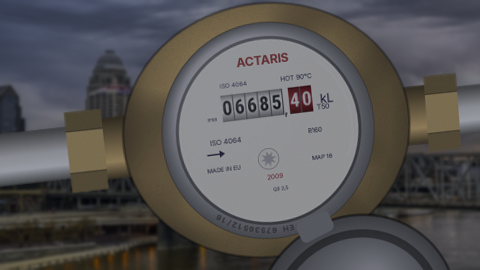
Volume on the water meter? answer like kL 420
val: kL 6685.40
